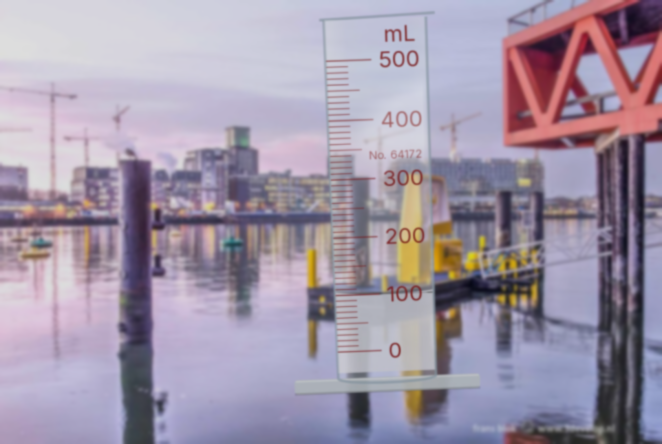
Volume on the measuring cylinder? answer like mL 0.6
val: mL 100
